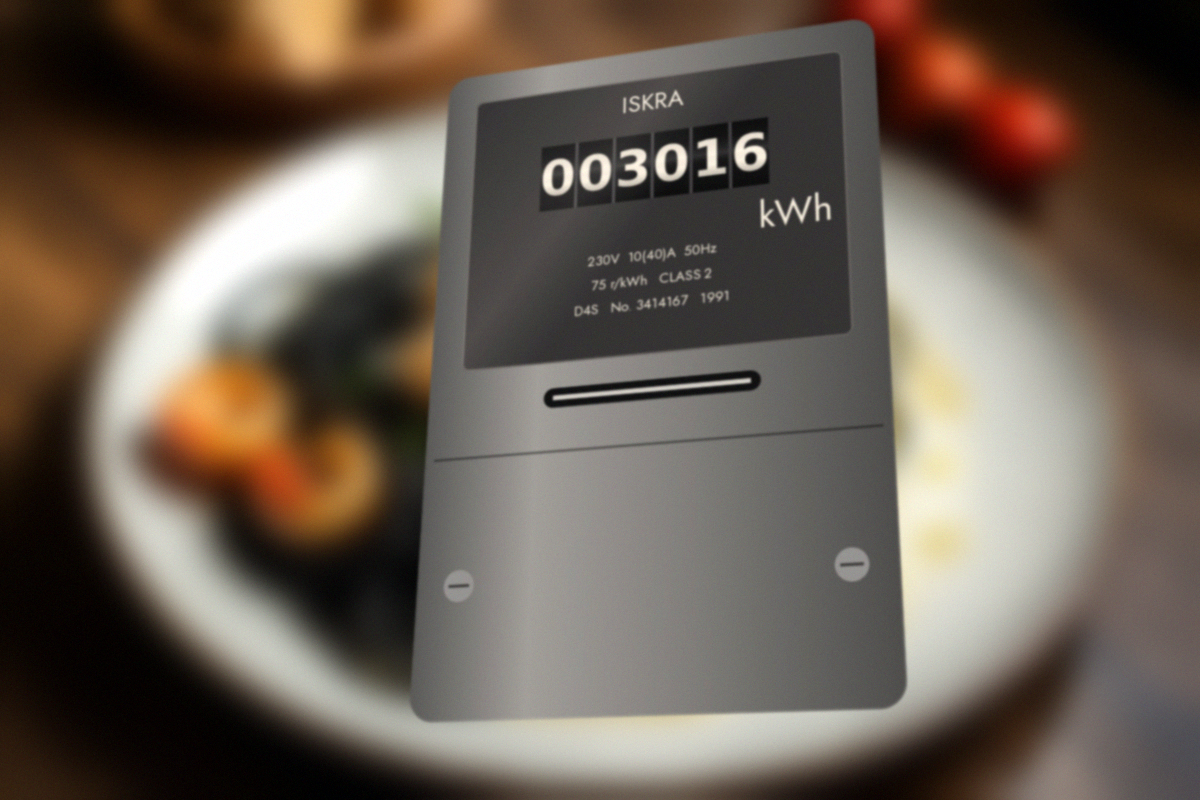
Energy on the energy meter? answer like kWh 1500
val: kWh 3016
